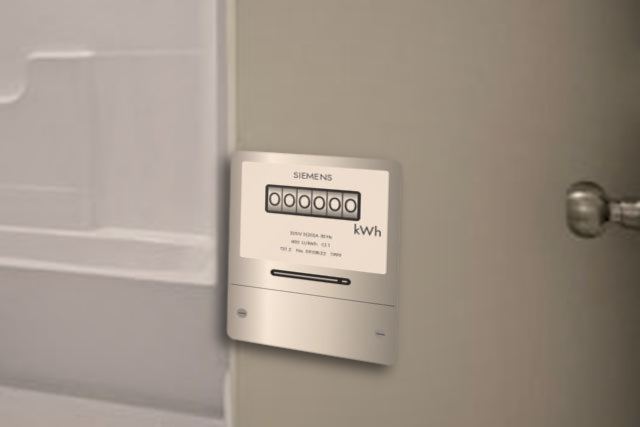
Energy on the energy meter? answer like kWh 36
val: kWh 0
